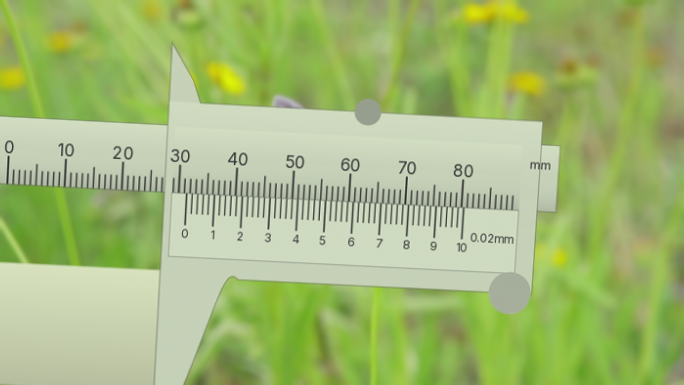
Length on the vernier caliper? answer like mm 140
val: mm 31.4
